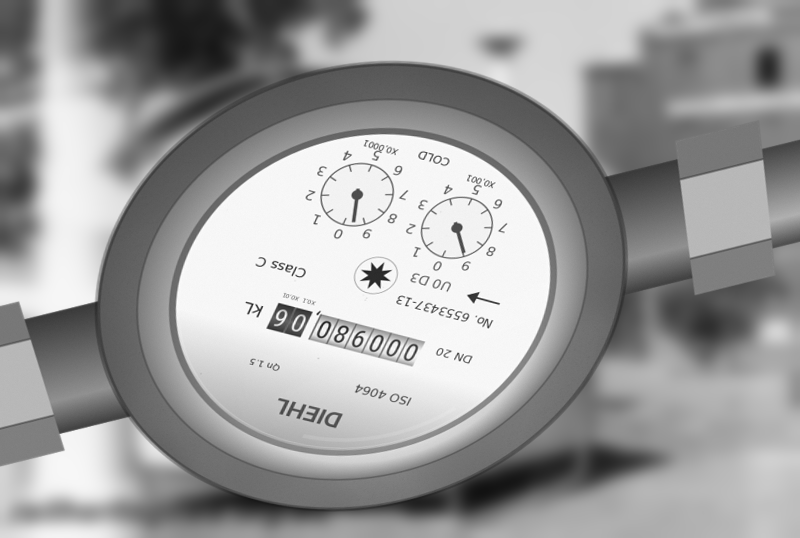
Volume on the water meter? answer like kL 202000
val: kL 980.0689
